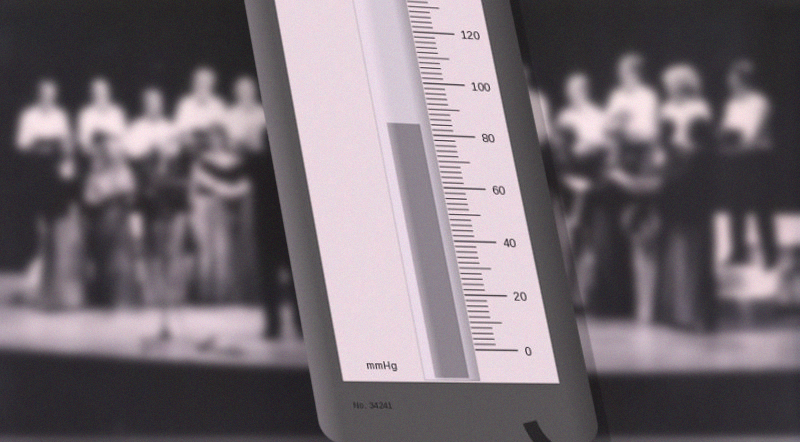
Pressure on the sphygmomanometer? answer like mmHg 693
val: mmHg 84
